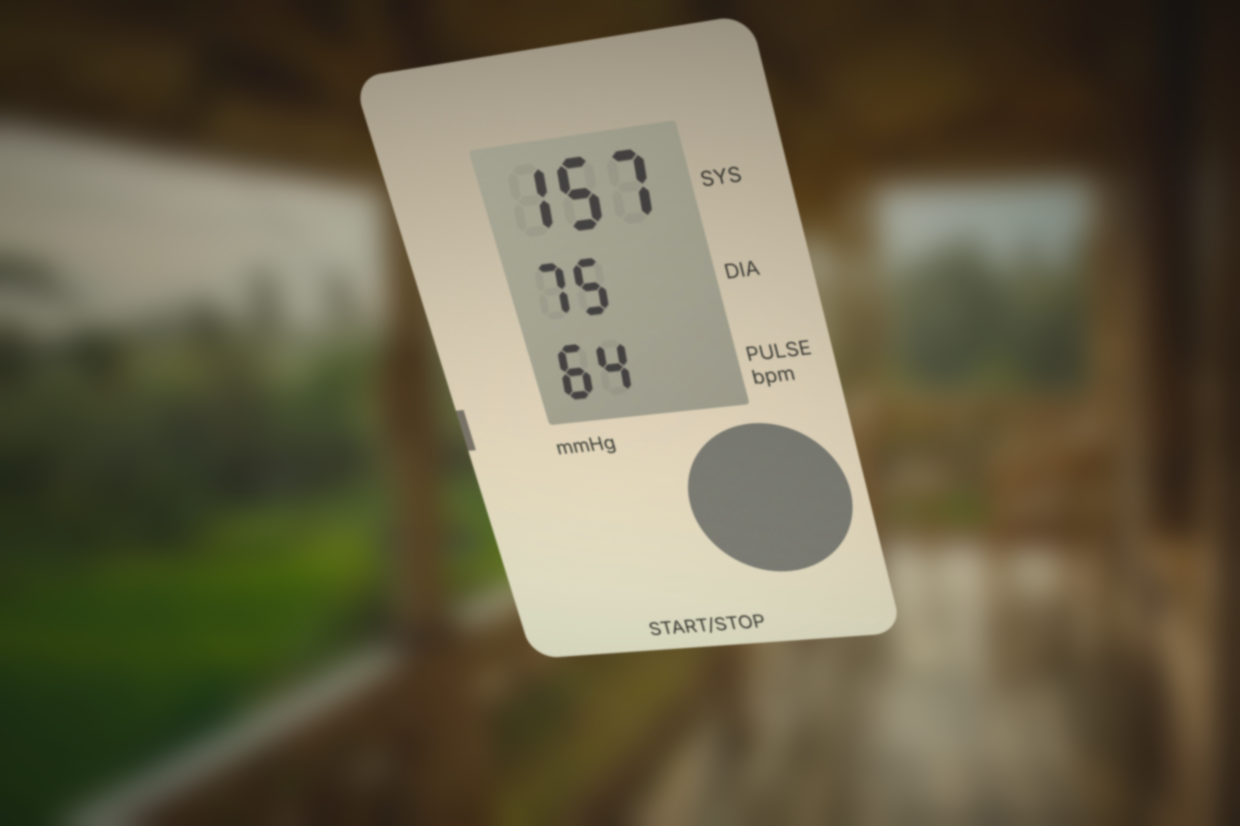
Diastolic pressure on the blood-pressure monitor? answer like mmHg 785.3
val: mmHg 75
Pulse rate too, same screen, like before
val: bpm 64
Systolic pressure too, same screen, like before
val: mmHg 157
